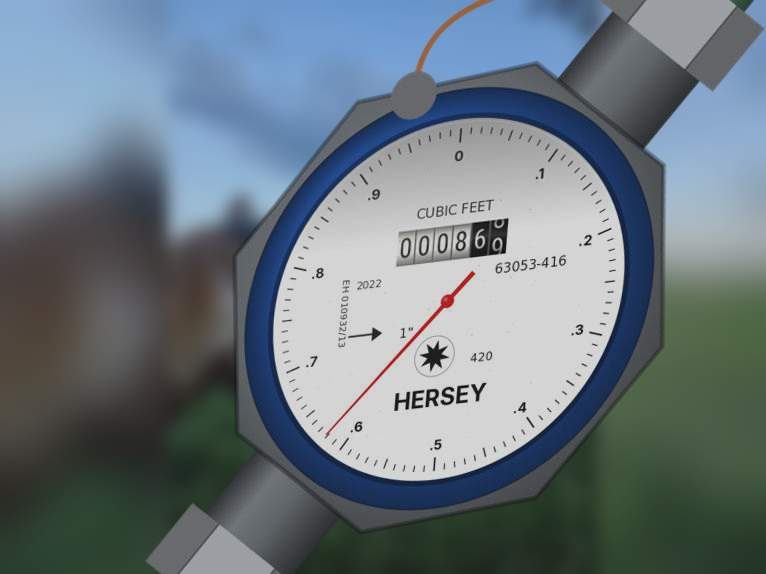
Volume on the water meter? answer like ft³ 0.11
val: ft³ 868.62
